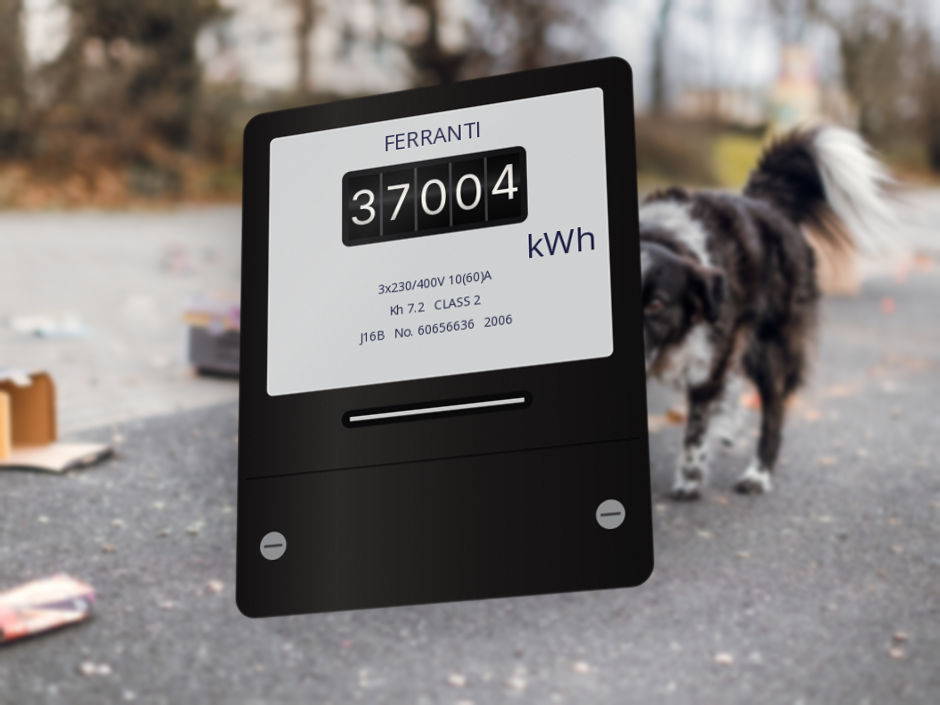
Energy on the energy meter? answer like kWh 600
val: kWh 37004
